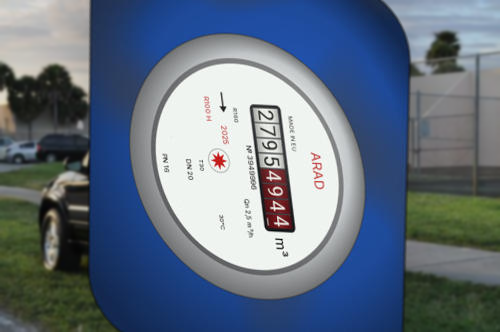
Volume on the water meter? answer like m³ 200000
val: m³ 2795.4944
